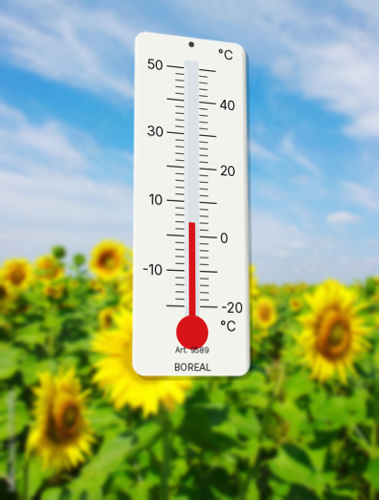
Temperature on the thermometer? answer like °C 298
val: °C 4
